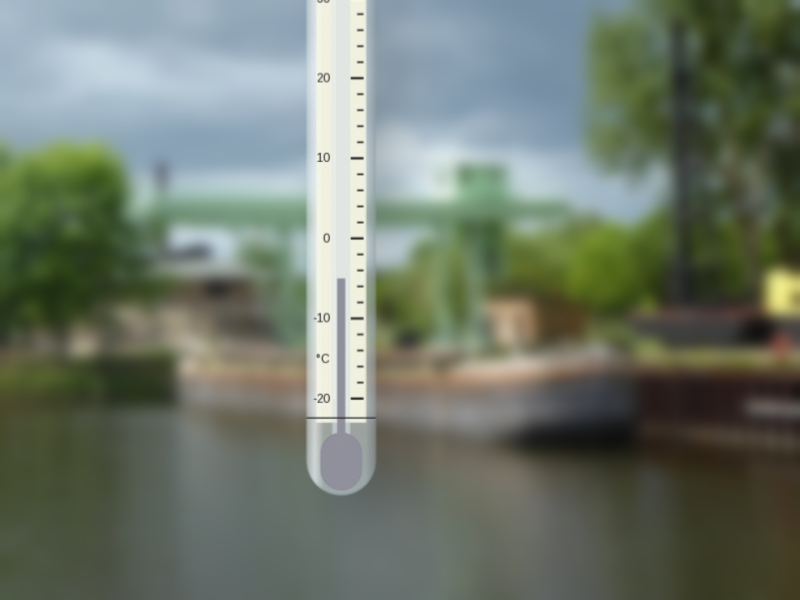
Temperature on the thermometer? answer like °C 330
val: °C -5
